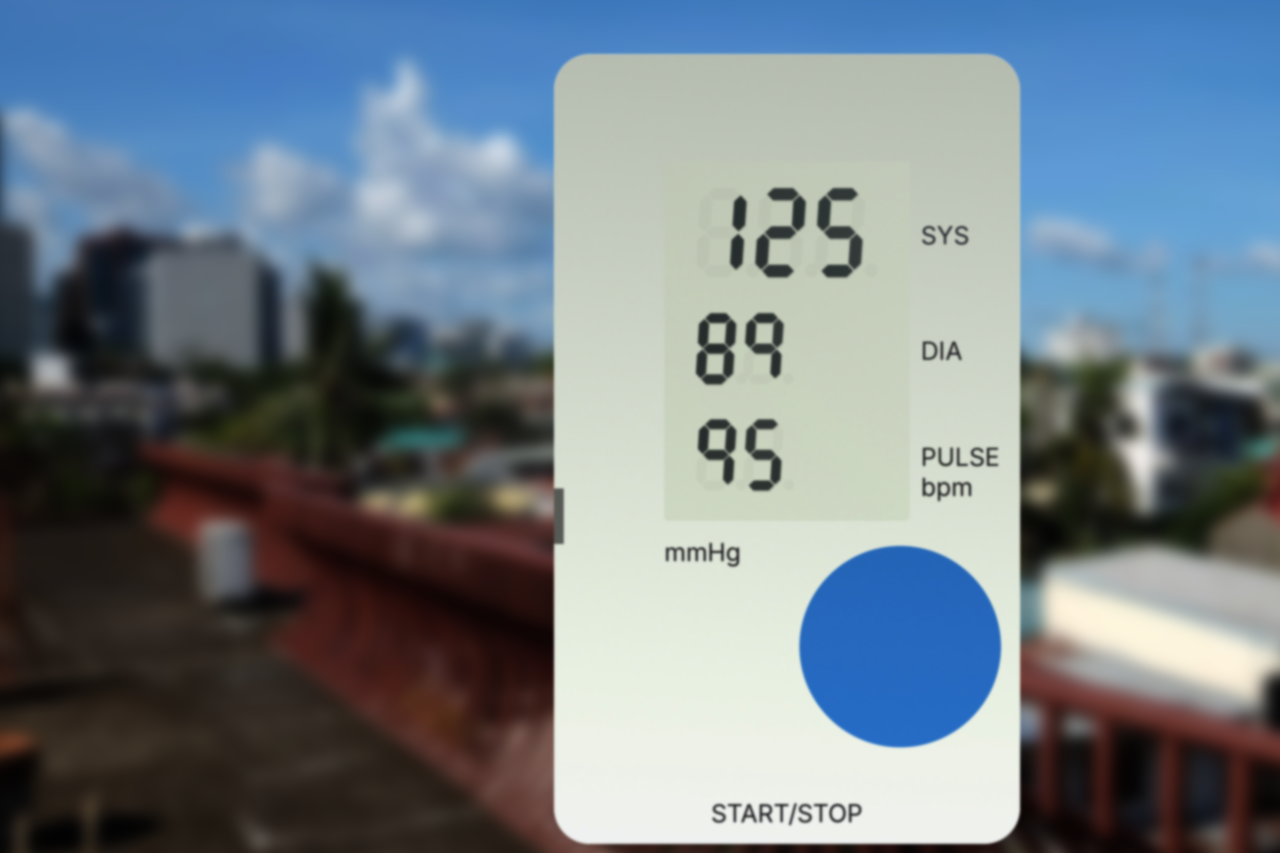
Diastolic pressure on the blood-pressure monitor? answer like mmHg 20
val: mmHg 89
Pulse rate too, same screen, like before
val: bpm 95
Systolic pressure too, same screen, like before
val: mmHg 125
